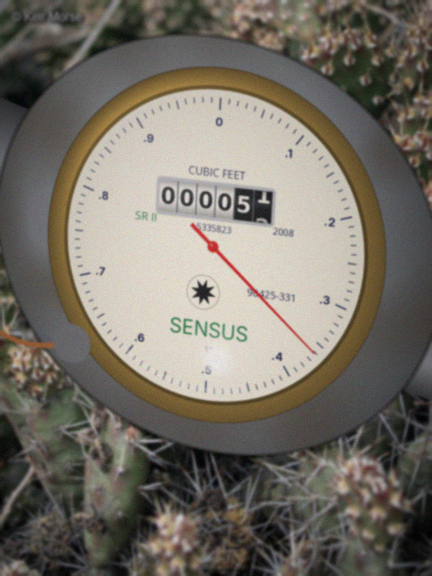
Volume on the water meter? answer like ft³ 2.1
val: ft³ 51.36
